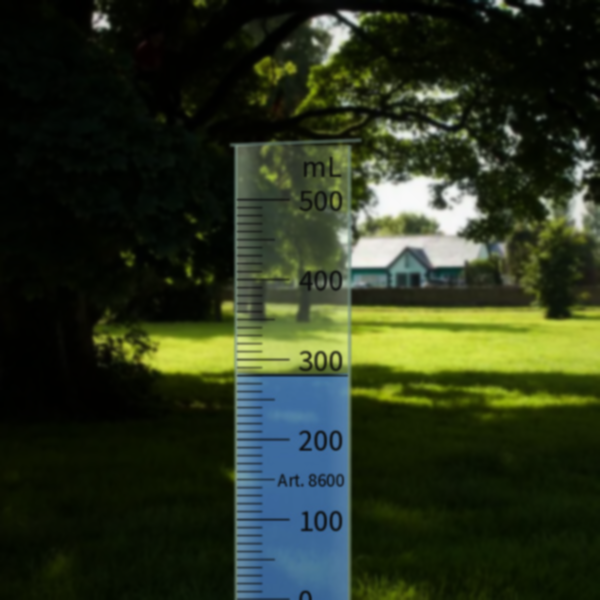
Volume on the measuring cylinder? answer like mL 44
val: mL 280
